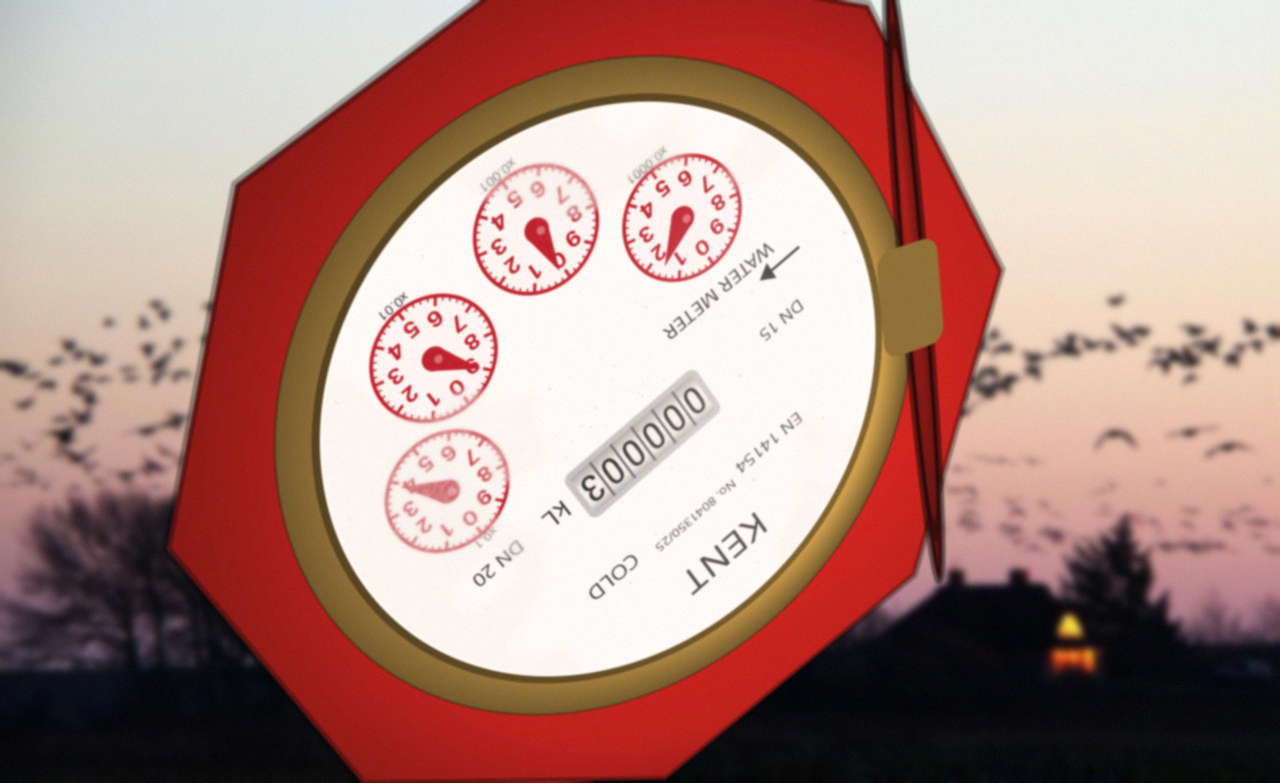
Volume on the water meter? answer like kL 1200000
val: kL 3.3901
